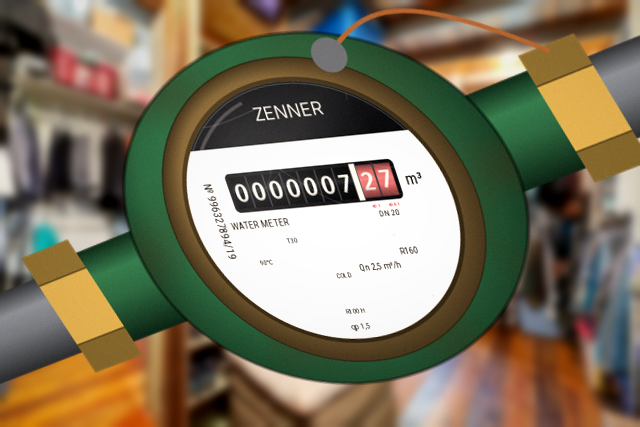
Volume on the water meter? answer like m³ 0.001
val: m³ 7.27
